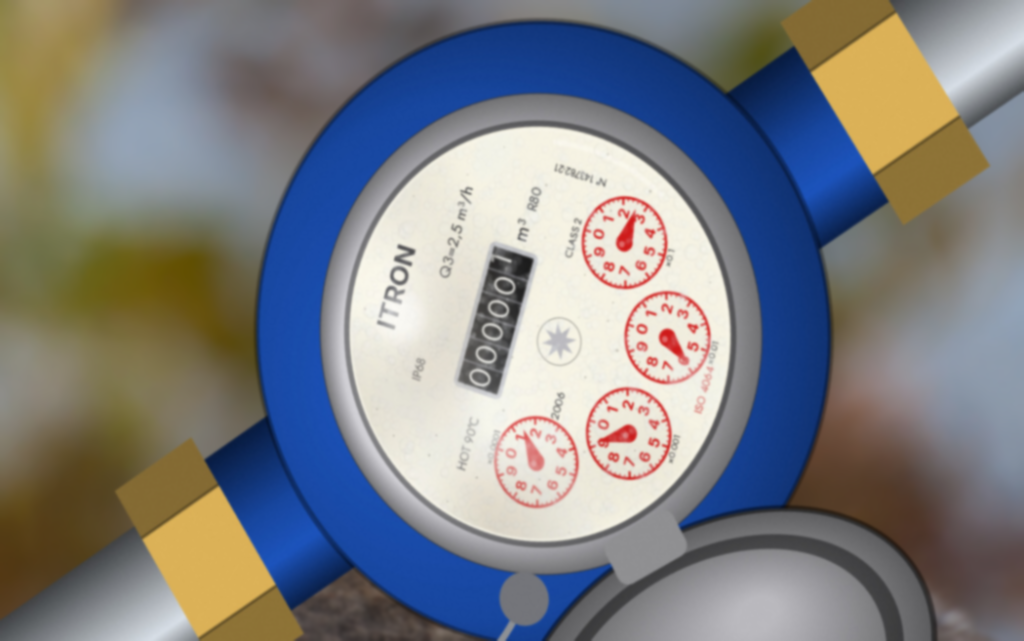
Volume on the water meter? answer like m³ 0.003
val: m³ 1.2591
